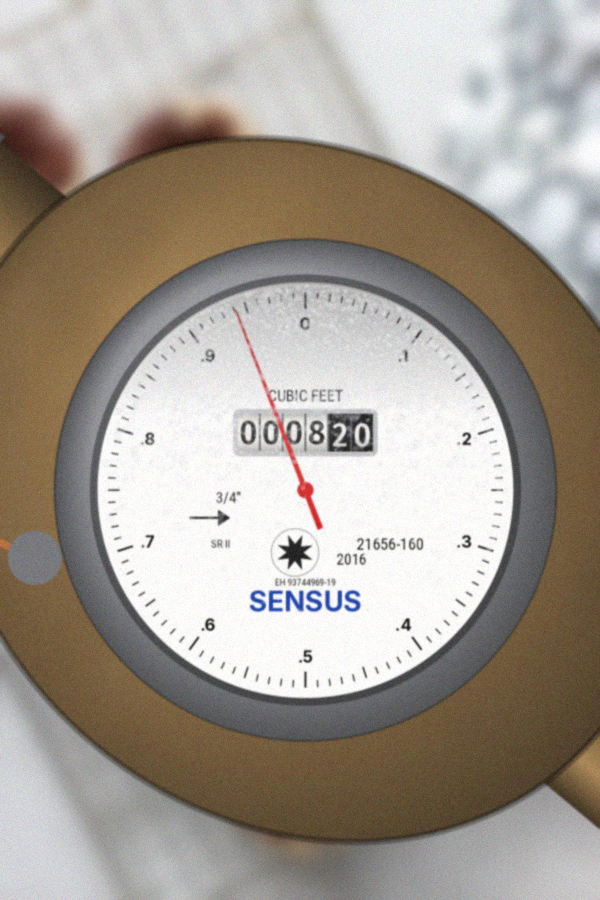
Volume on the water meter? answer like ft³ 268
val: ft³ 819.94
